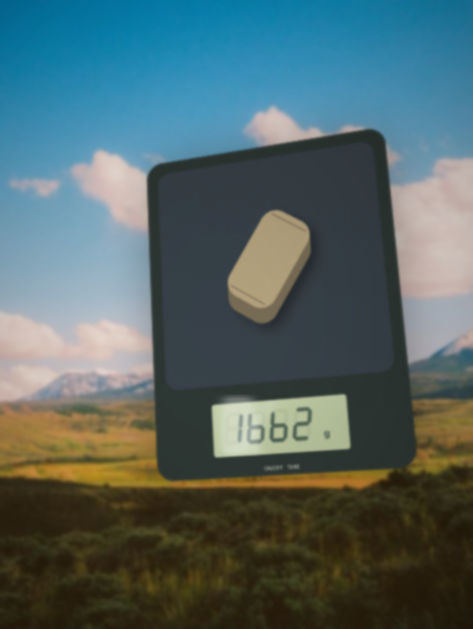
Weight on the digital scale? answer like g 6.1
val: g 1662
